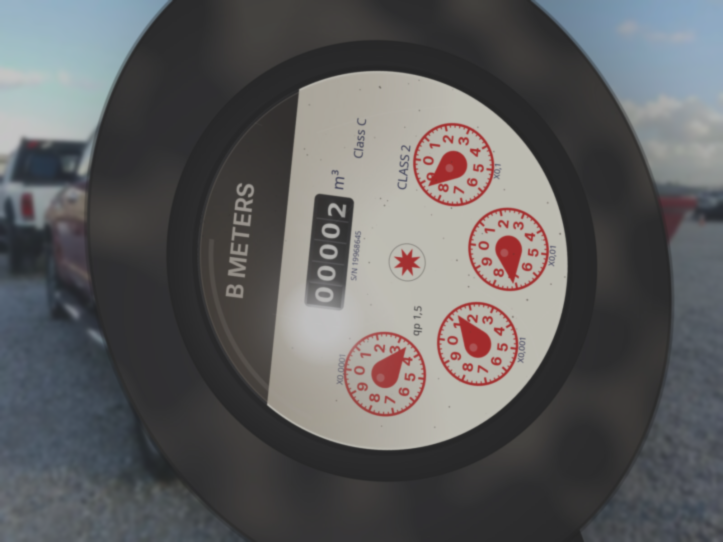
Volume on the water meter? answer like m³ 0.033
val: m³ 1.8713
